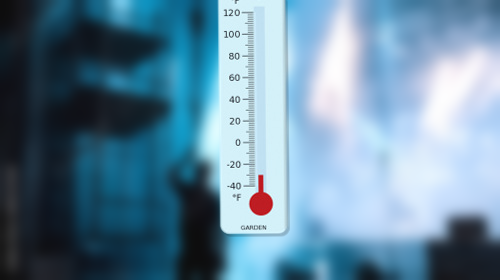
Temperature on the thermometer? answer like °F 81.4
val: °F -30
